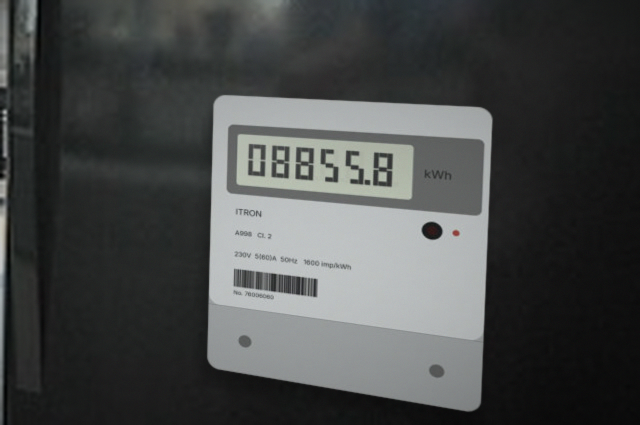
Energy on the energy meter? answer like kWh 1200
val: kWh 8855.8
